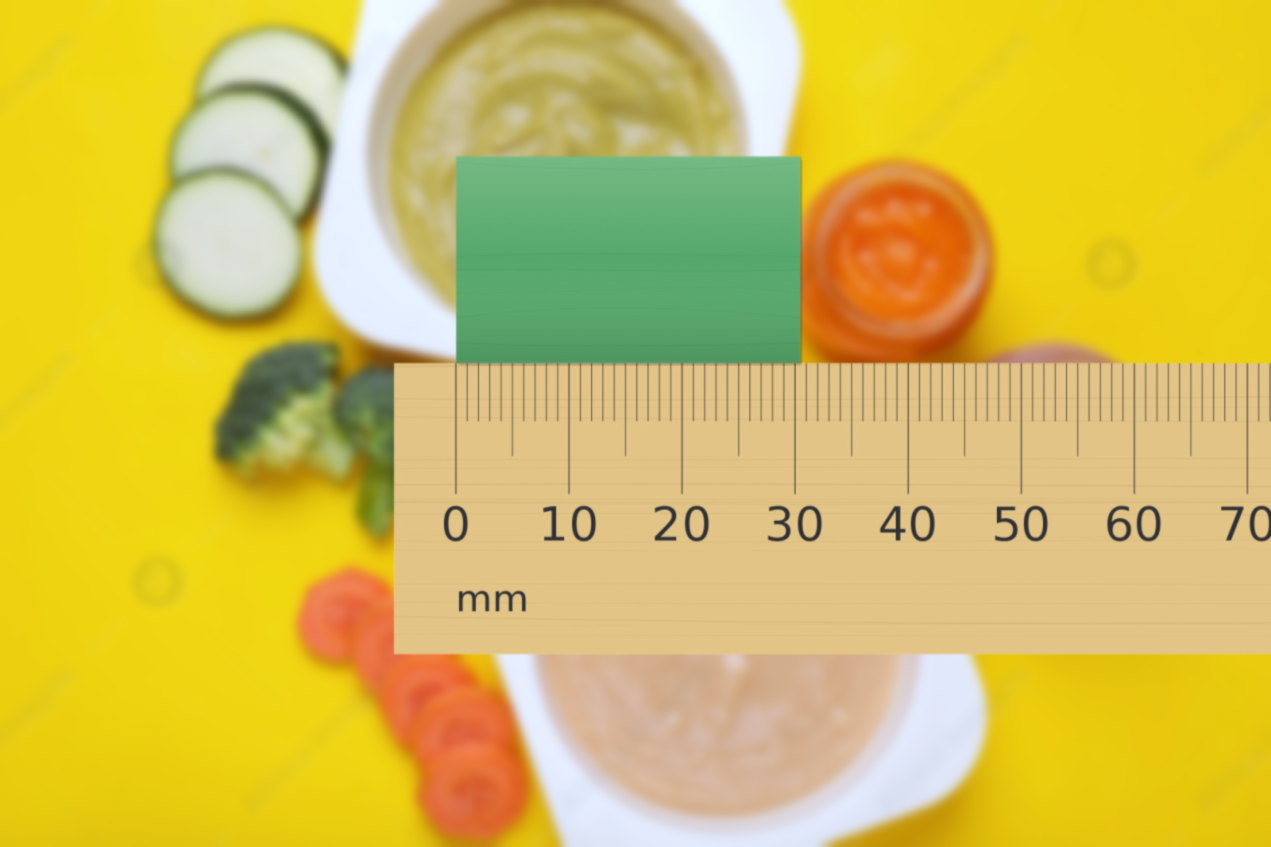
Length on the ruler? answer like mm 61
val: mm 30.5
